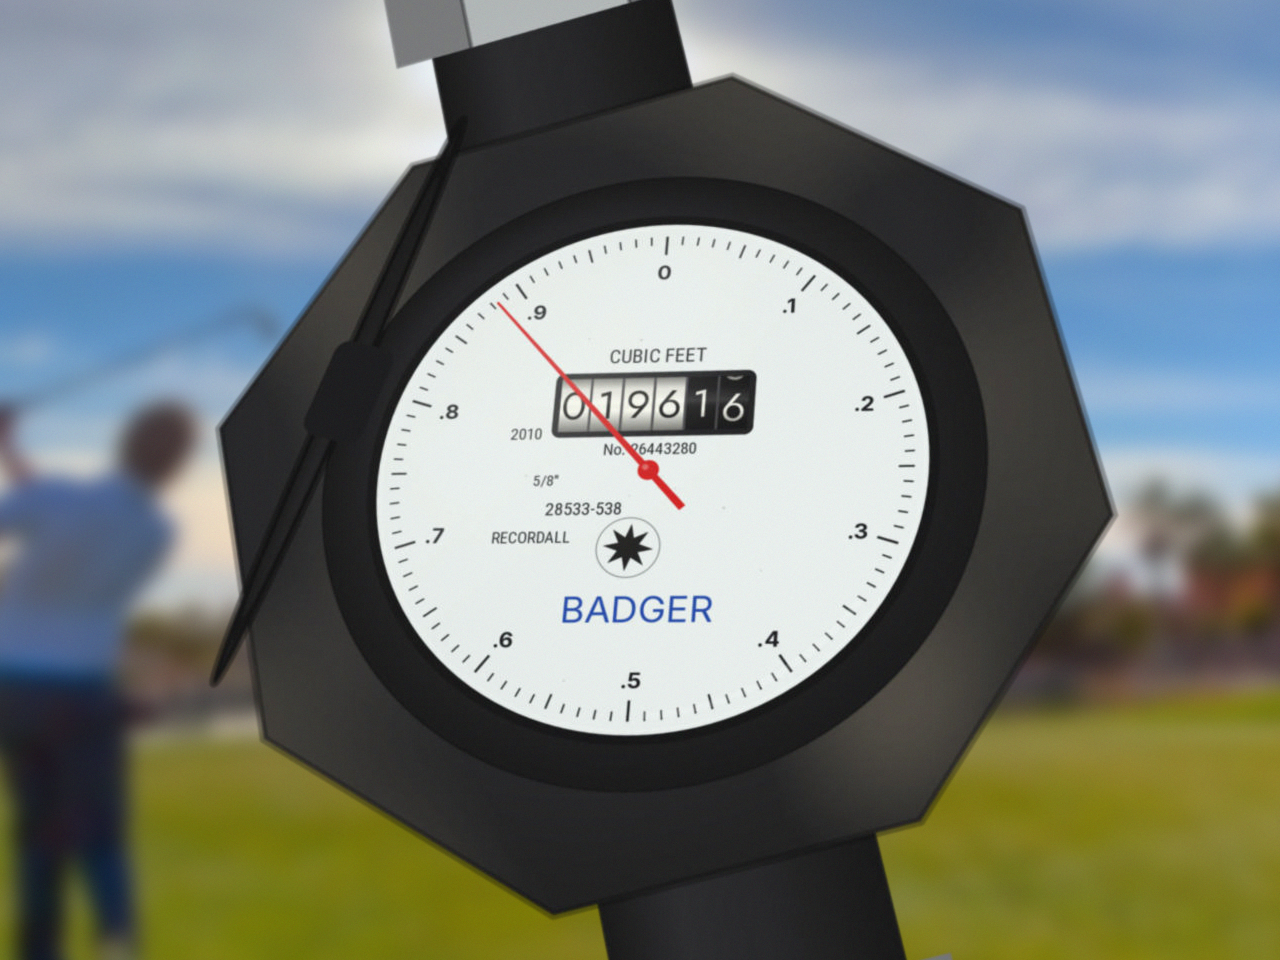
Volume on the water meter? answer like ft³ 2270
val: ft³ 19615.88
